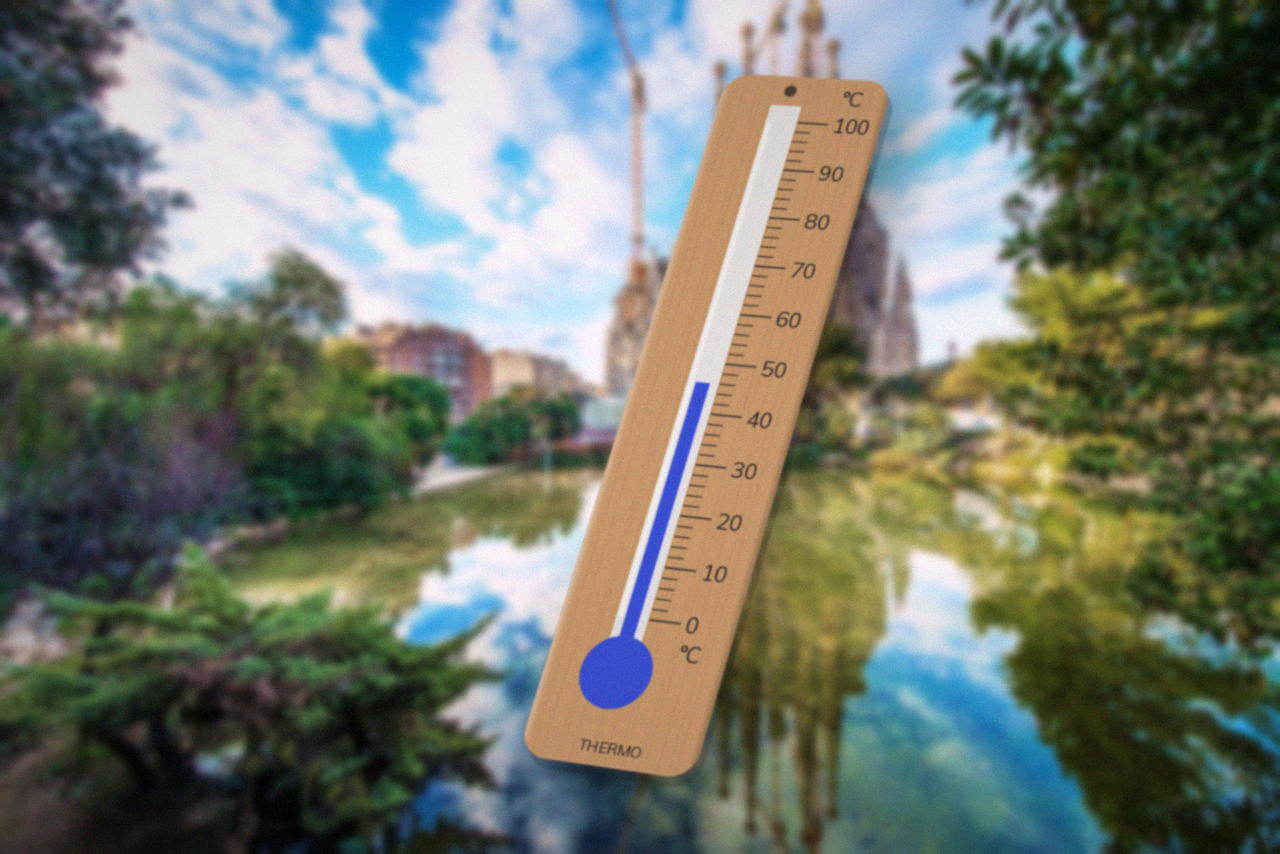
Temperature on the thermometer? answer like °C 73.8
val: °C 46
